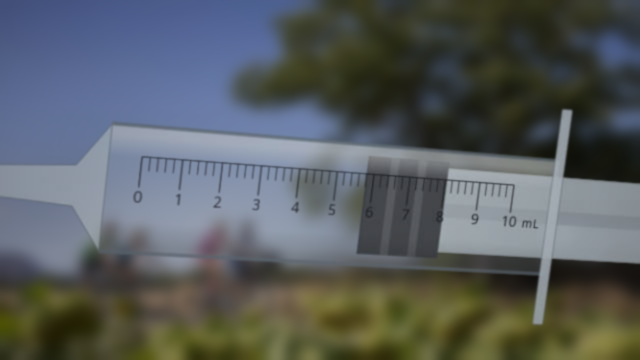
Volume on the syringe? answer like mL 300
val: mL 5.8
